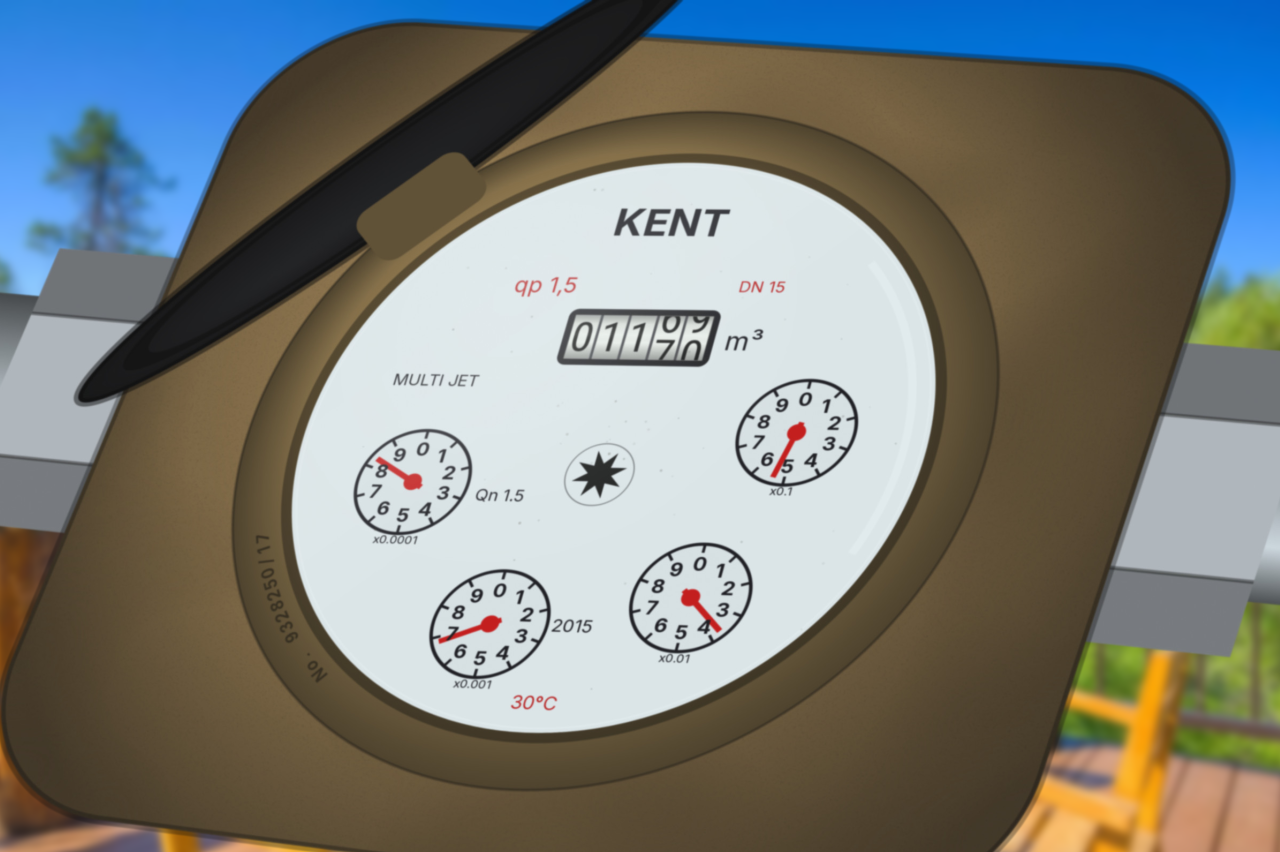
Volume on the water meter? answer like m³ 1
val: m³ 1169.5368
